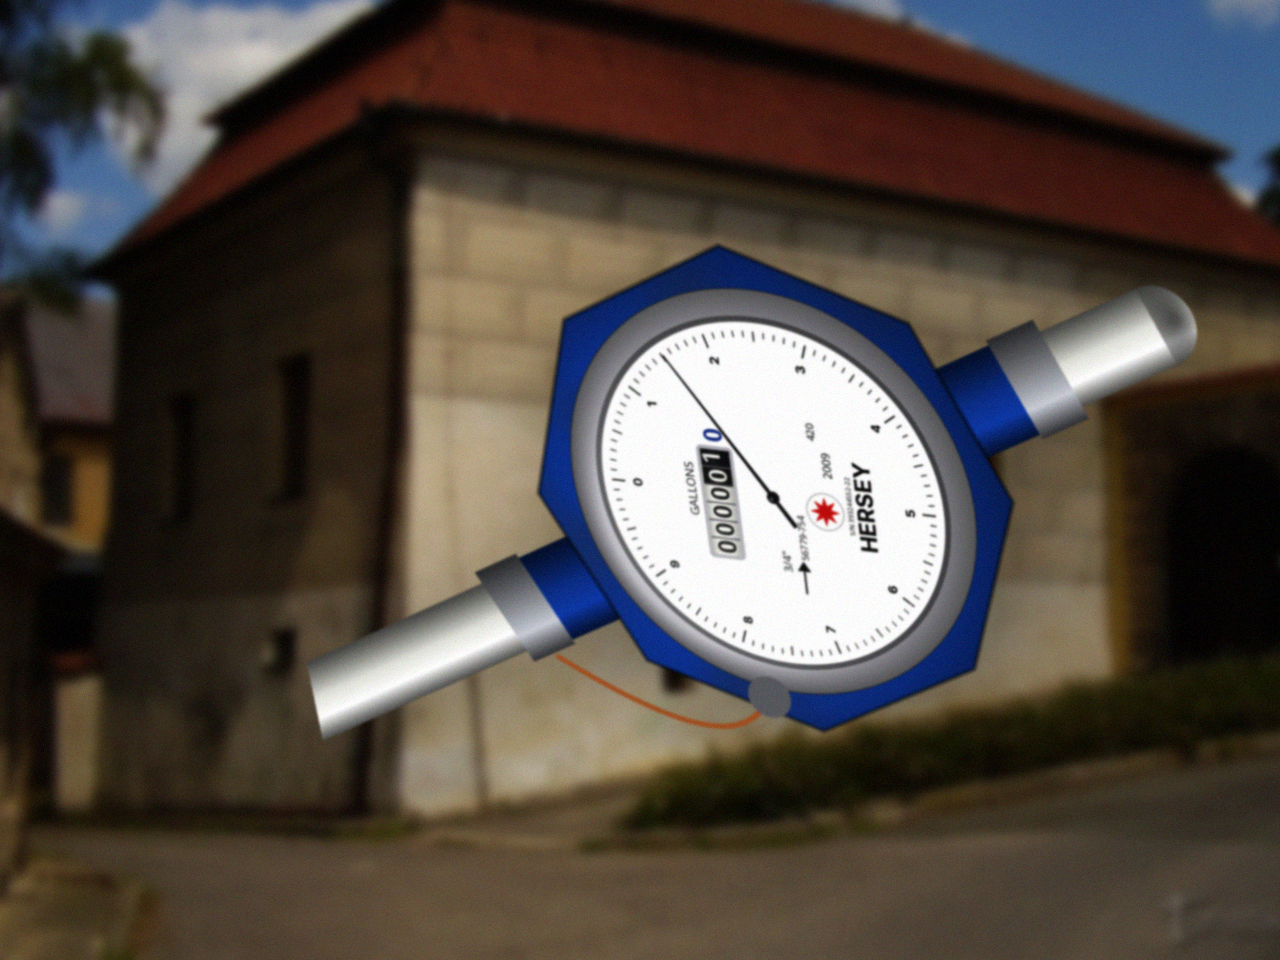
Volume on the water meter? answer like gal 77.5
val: gal 11.5
